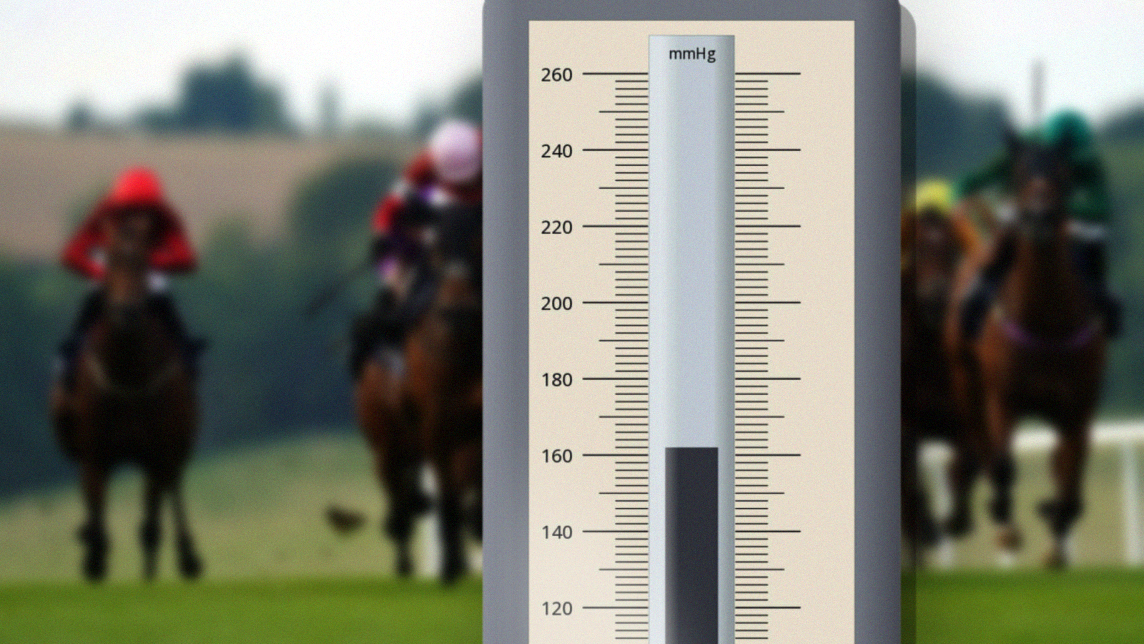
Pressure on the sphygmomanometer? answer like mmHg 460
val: mmHg 162
